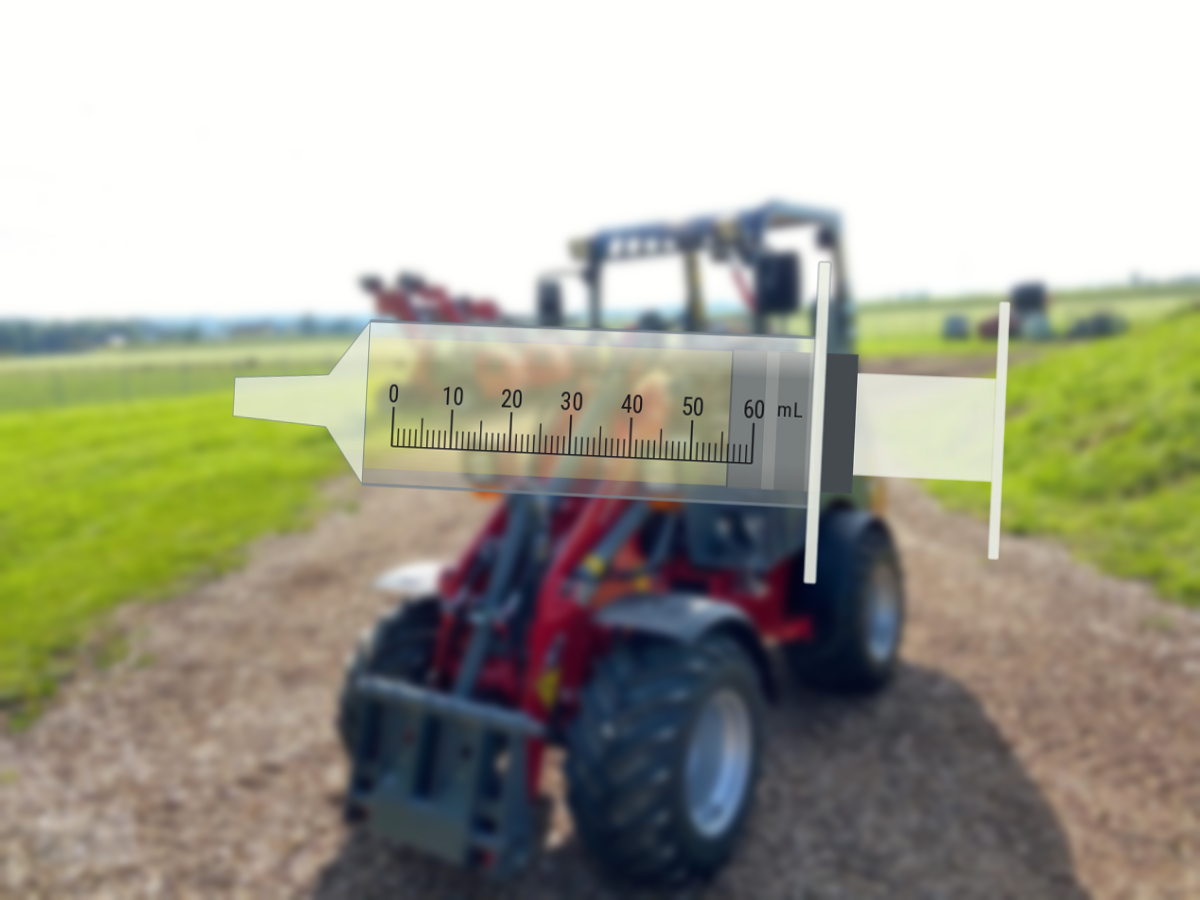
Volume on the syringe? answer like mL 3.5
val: mL 56
